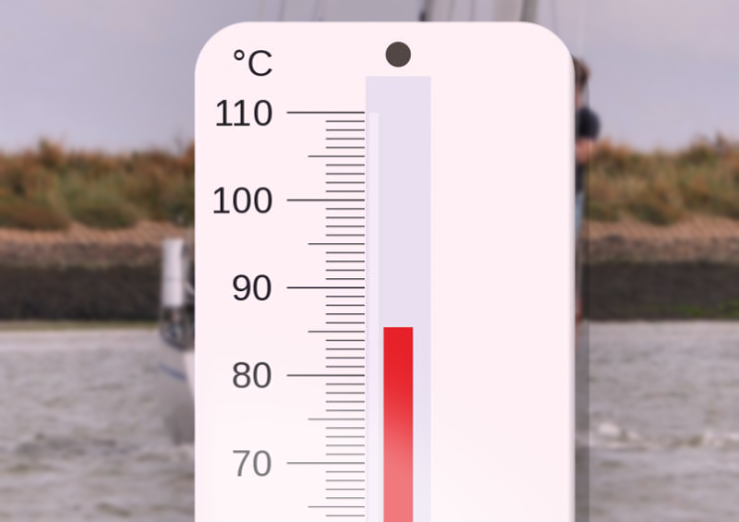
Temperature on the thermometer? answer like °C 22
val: °C 85.5
